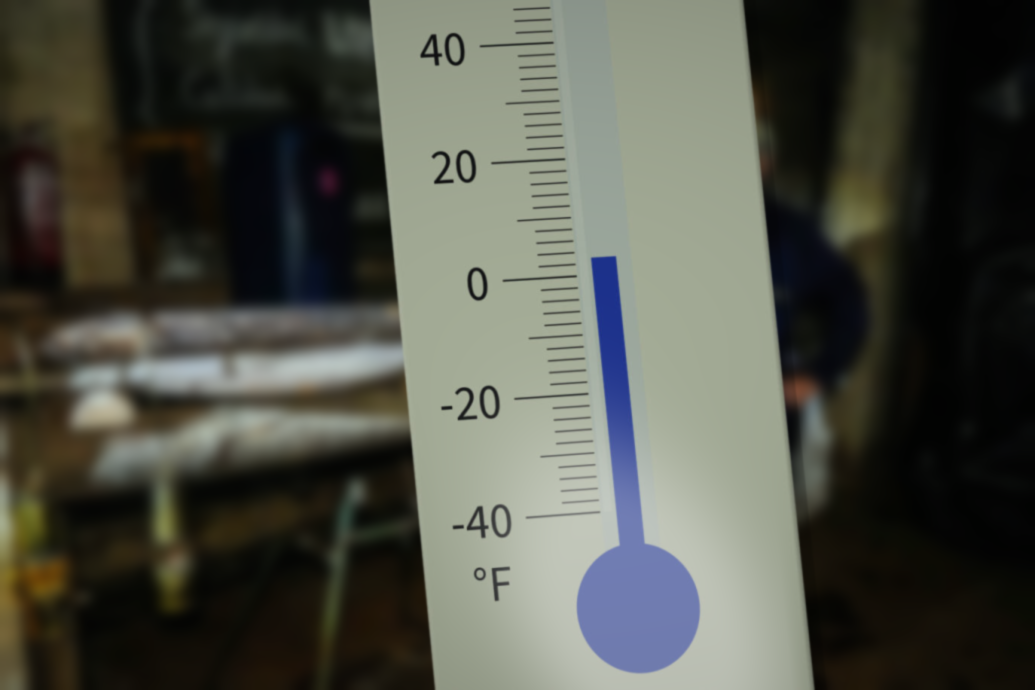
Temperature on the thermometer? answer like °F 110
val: °F 3
